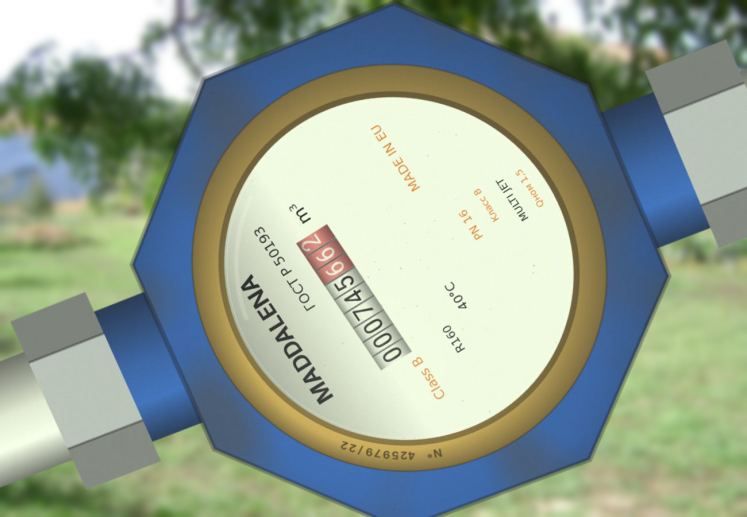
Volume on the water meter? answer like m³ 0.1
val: m³ 745.662
